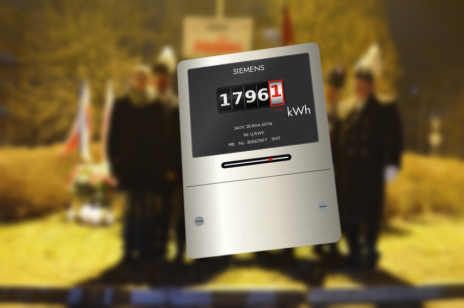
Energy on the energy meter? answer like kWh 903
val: kWh 1796.1
